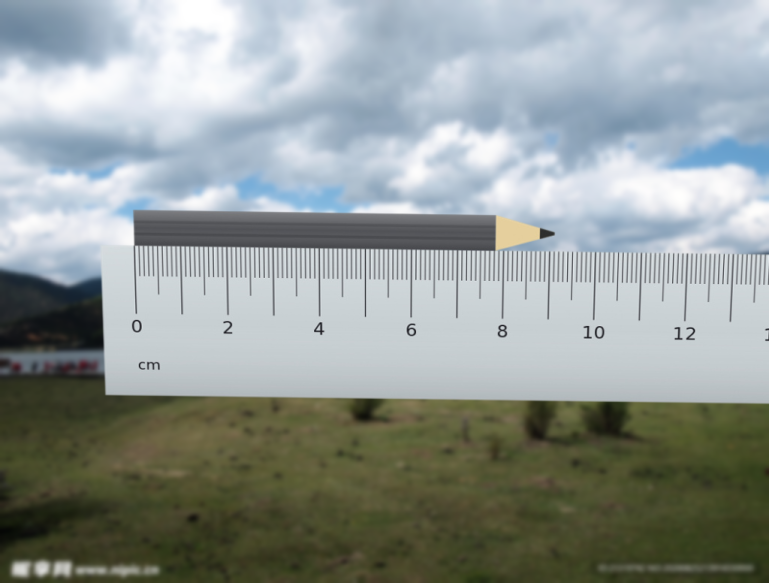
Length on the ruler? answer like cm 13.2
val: cm 9.1
